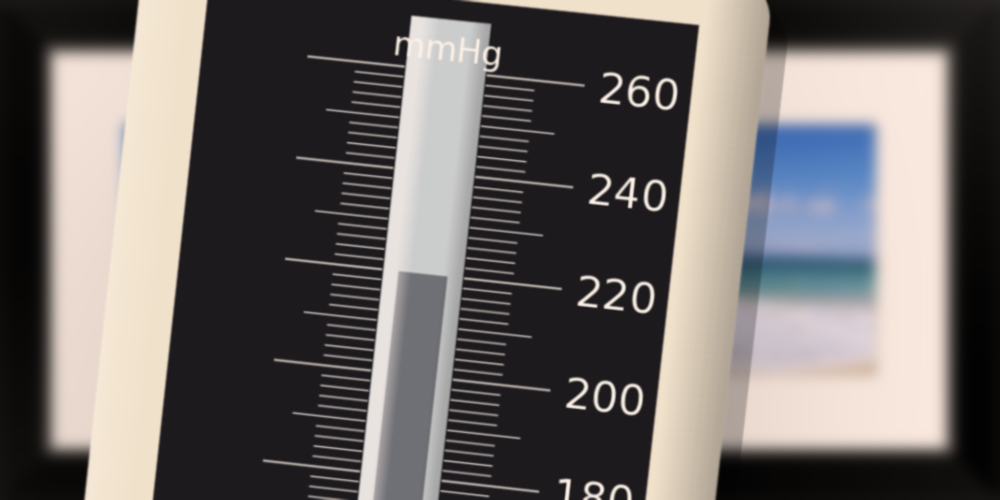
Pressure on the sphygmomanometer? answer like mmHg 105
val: mmHg 220
